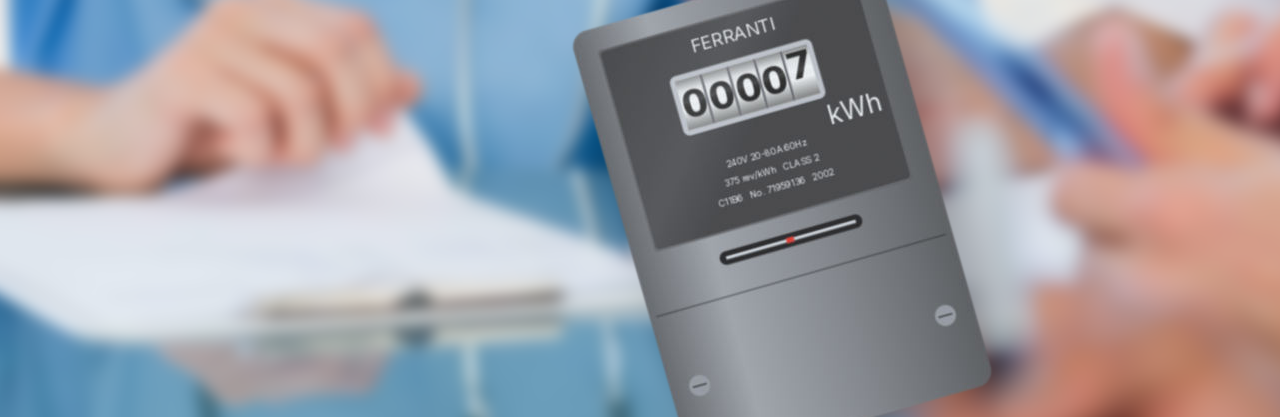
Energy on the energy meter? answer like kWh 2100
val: kWh 7
